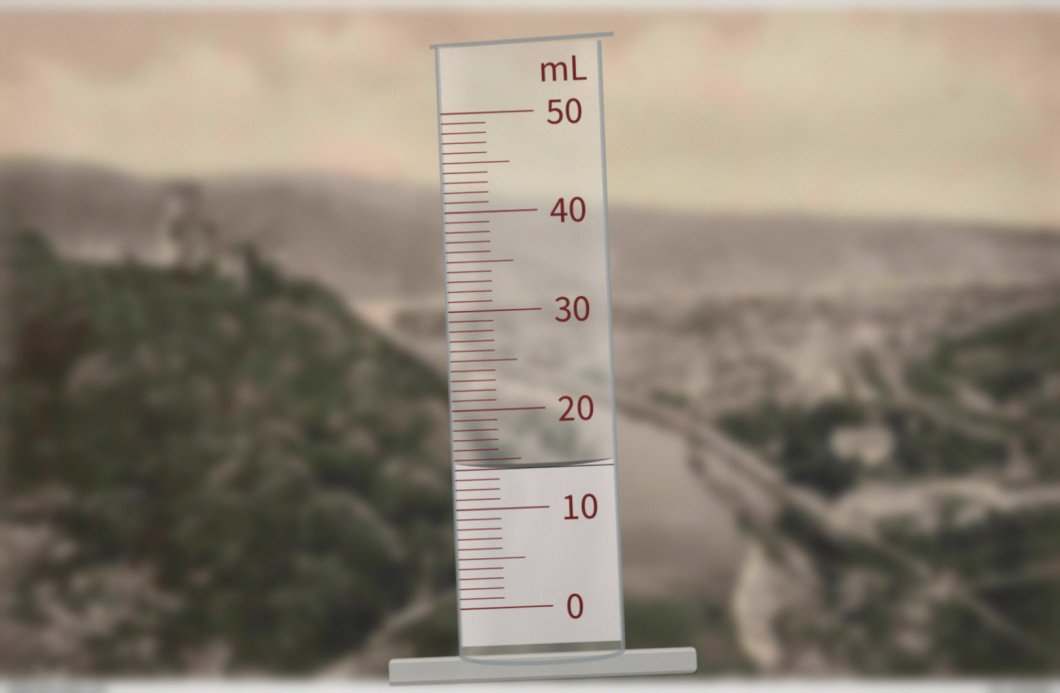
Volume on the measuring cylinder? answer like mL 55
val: mL 14
